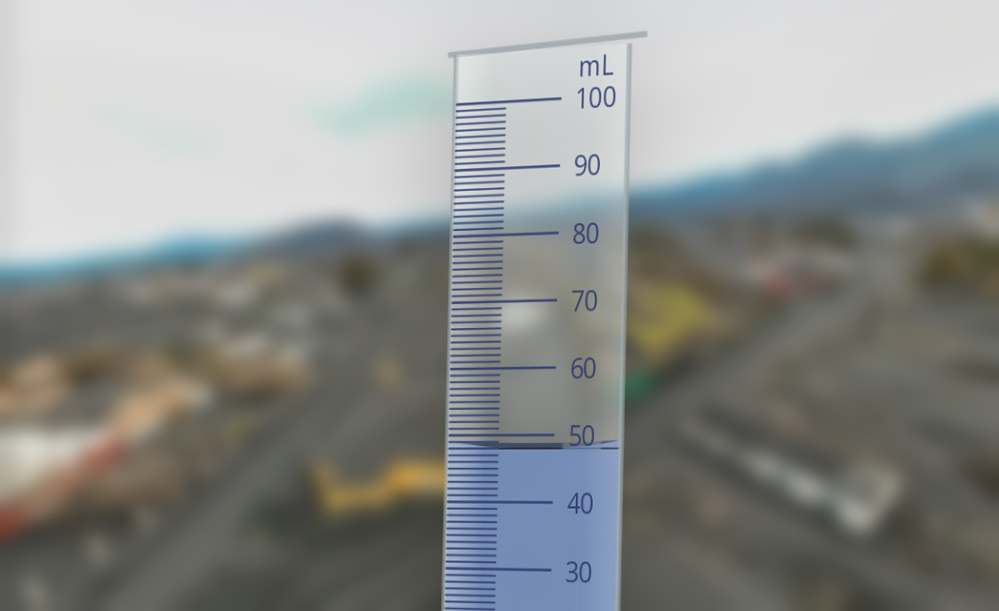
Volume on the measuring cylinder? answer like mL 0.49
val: mL 48
